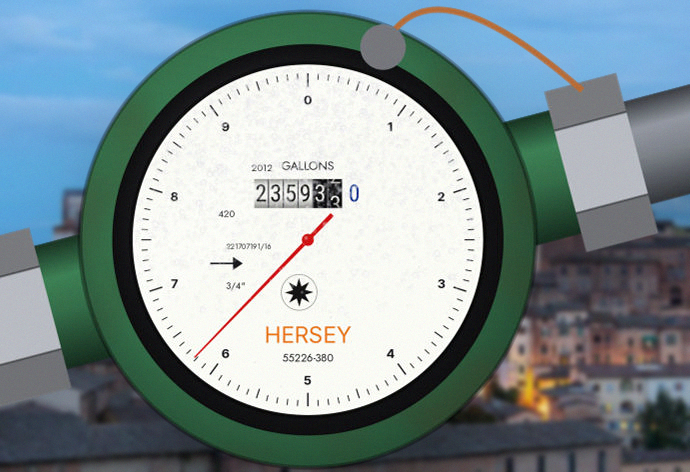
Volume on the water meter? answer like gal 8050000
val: gal 2359326.2
